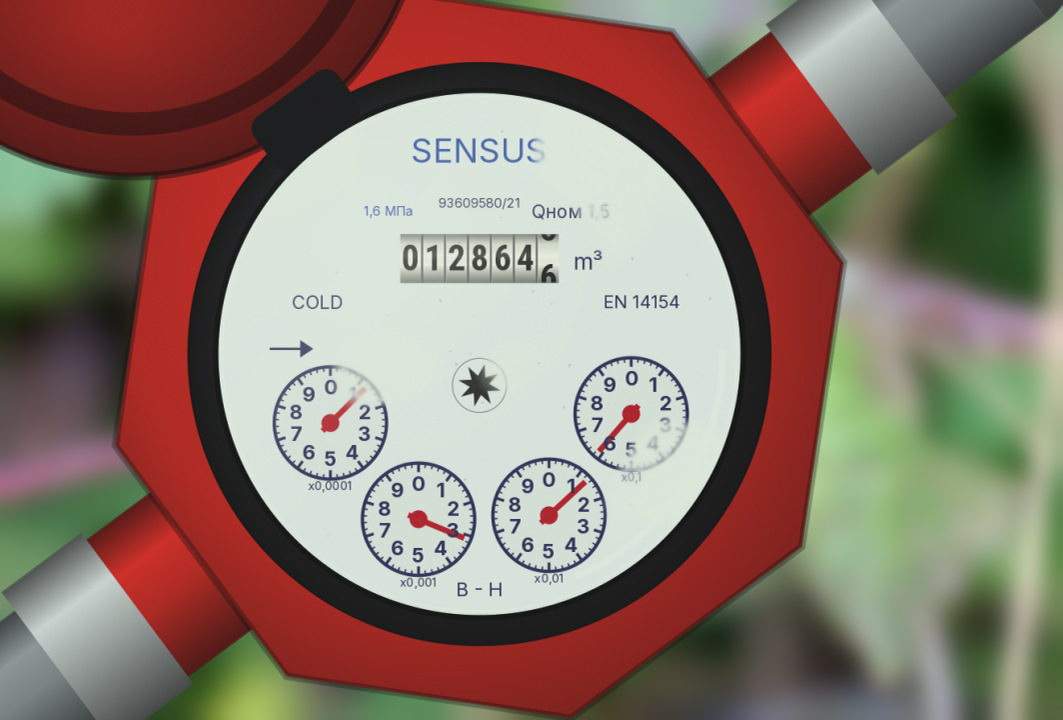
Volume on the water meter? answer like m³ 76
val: m³ 128645.6131
